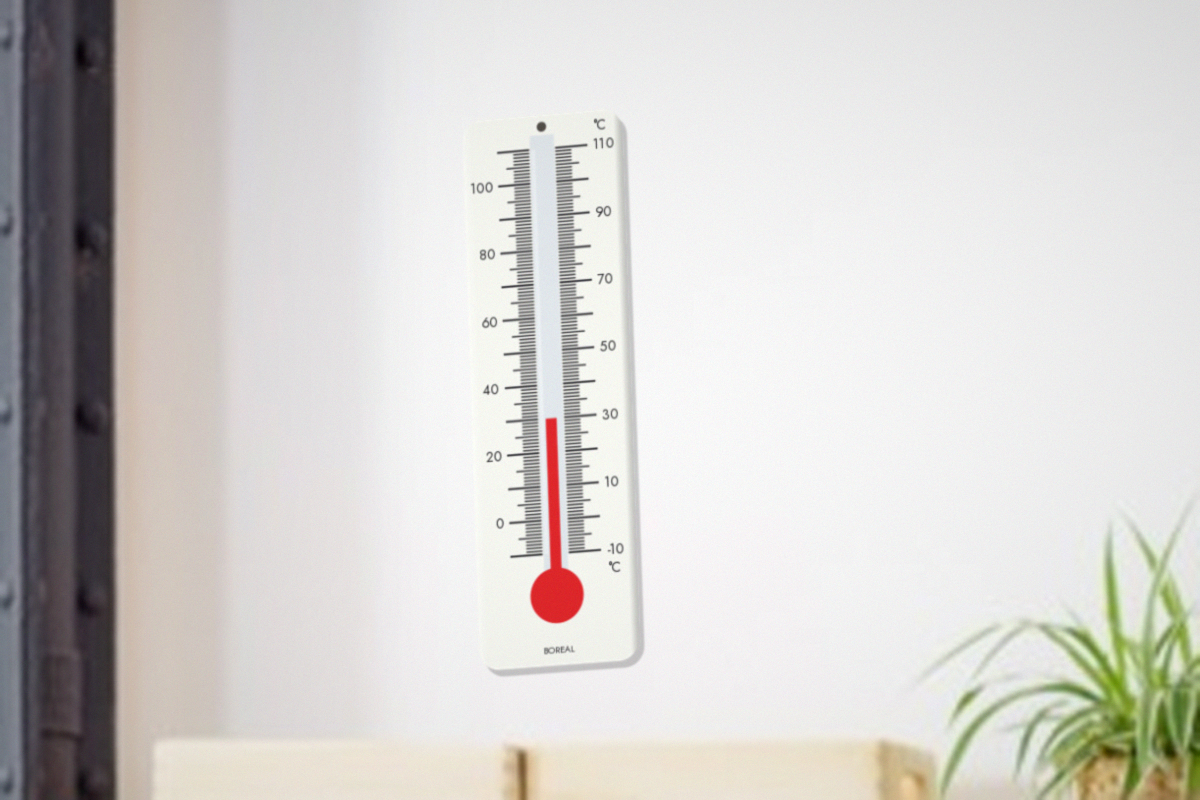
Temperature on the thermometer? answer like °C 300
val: °C 30
